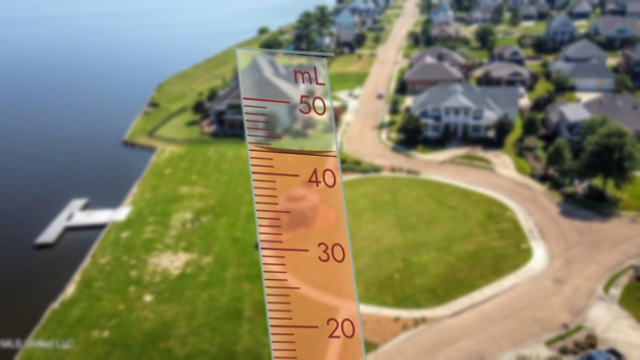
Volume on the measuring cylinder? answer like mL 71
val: mL 43
